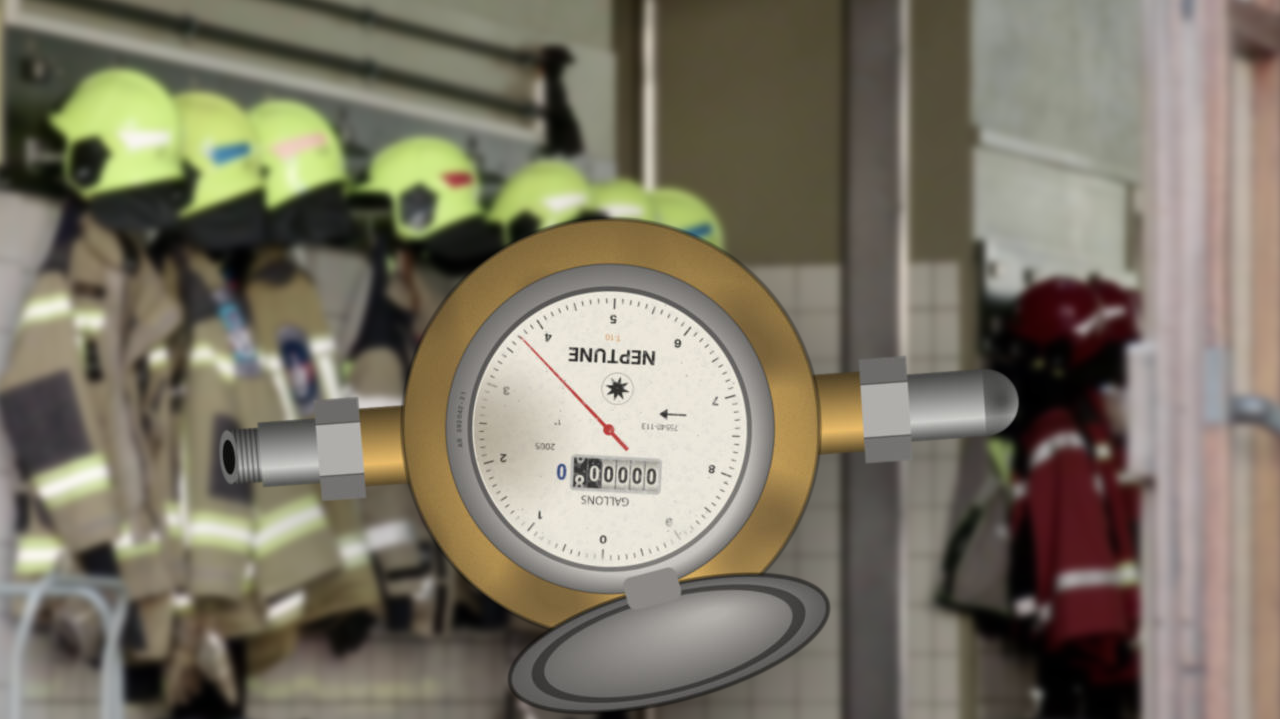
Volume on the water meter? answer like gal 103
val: gal 83.7
